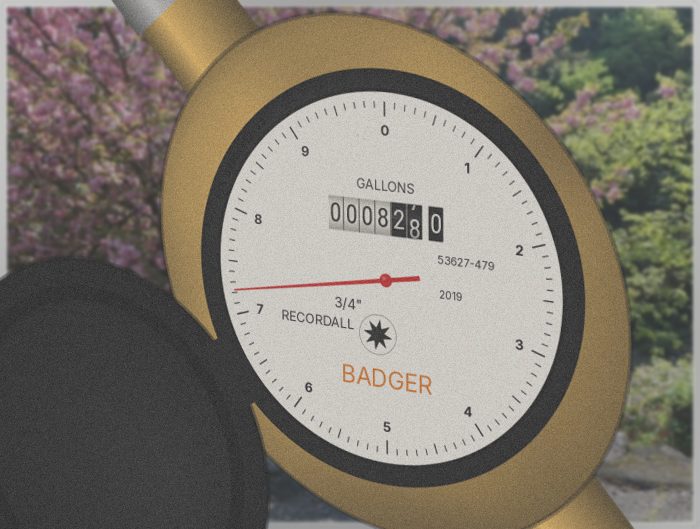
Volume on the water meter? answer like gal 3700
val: gal 8277.2
